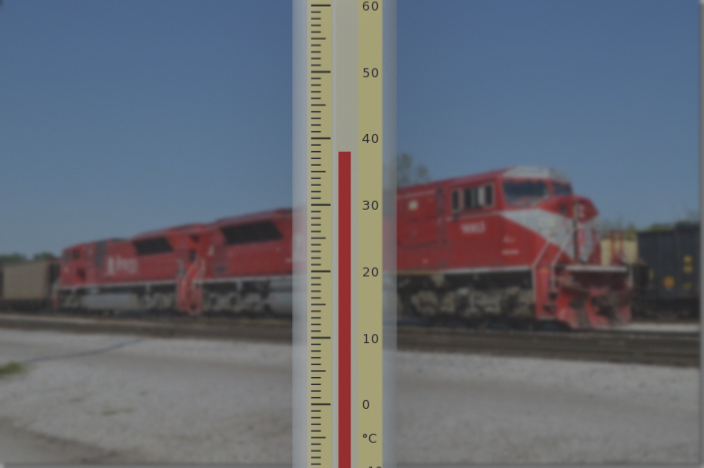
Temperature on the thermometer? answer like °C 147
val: °C 38
